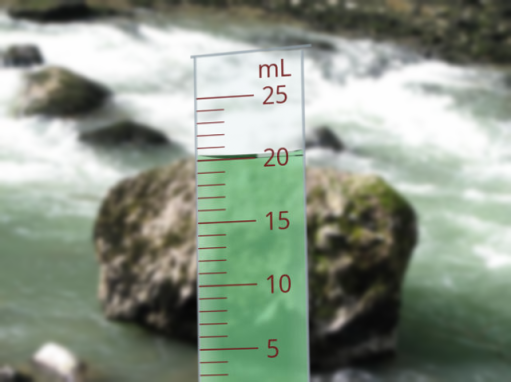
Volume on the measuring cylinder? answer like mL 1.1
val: mL 20
